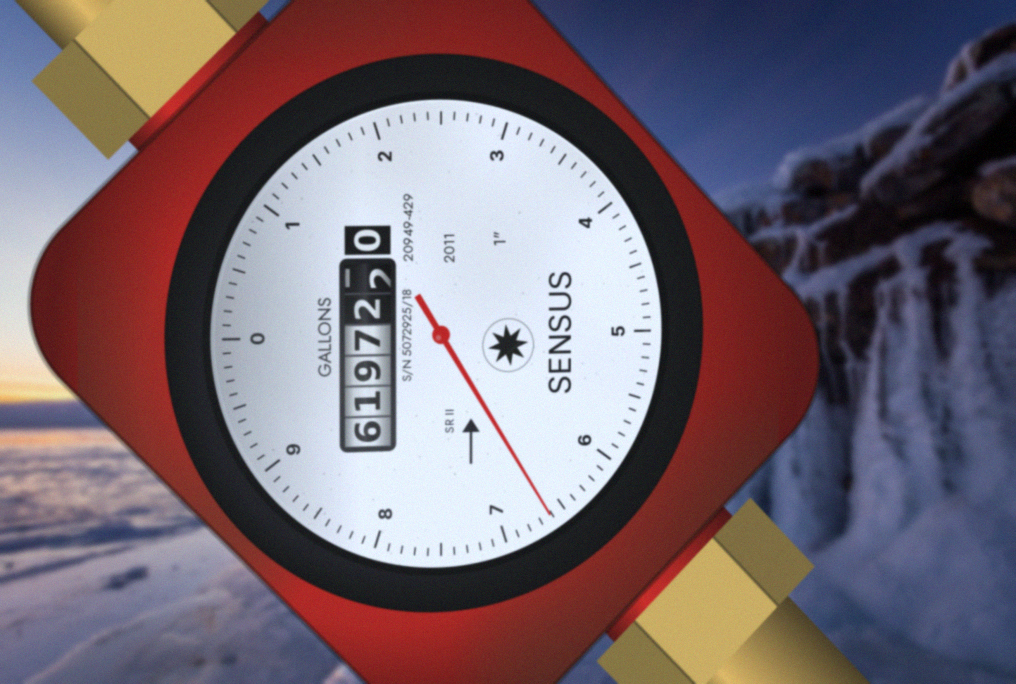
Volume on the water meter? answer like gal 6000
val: gal 6197216.6
